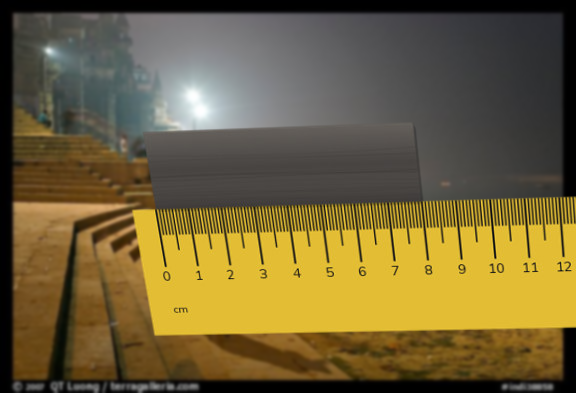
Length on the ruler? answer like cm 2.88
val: cm 8
